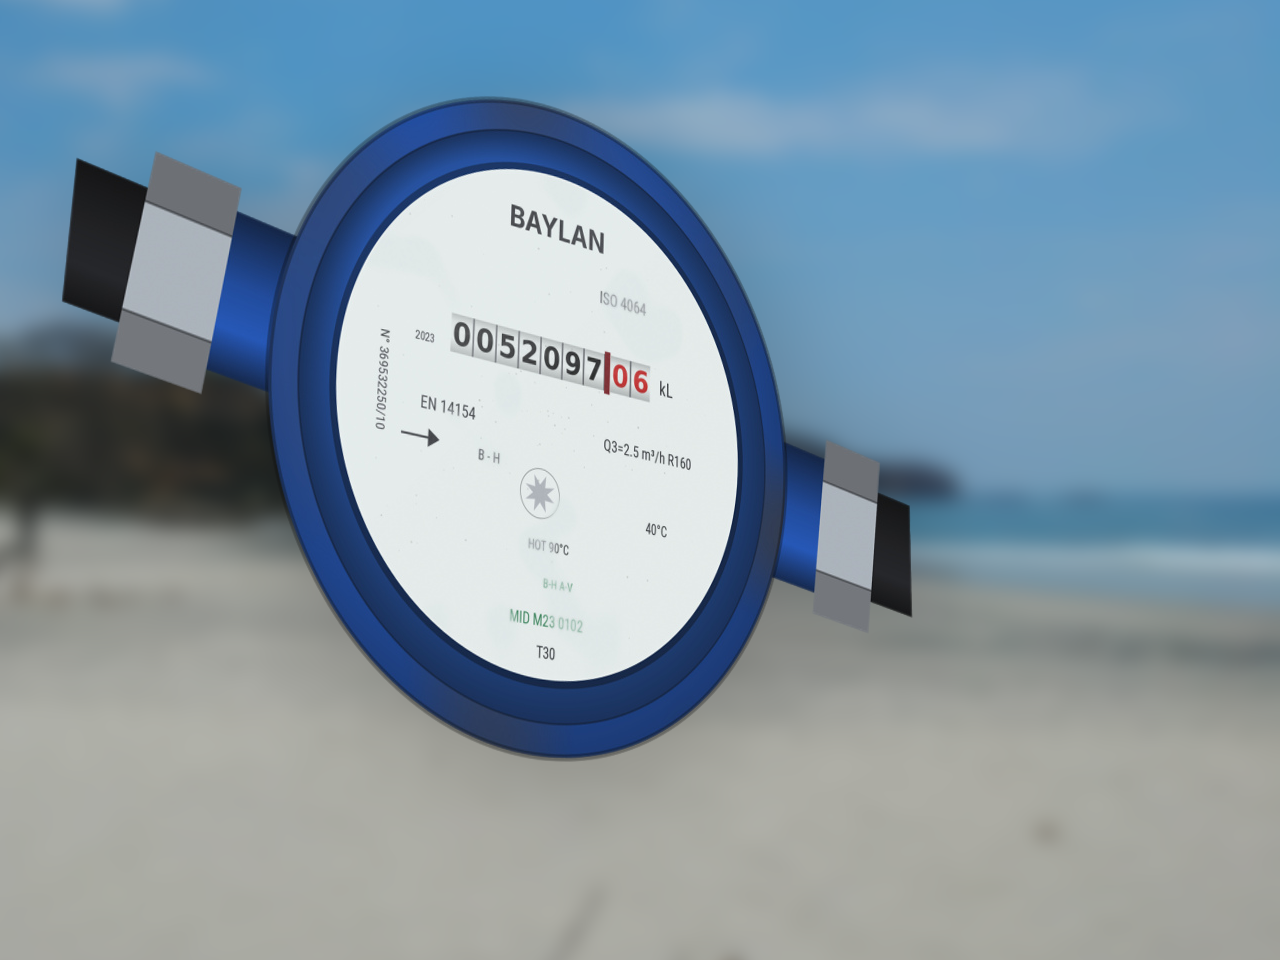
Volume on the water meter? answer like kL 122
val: kL 52097.06
